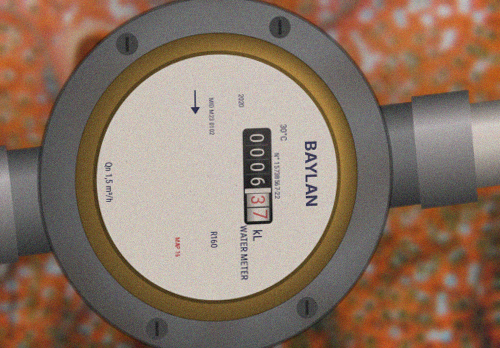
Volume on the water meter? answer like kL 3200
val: kL 6.37
